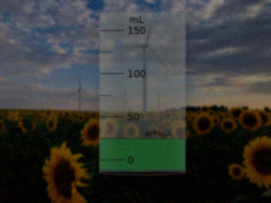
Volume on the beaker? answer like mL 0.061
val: mL 25
